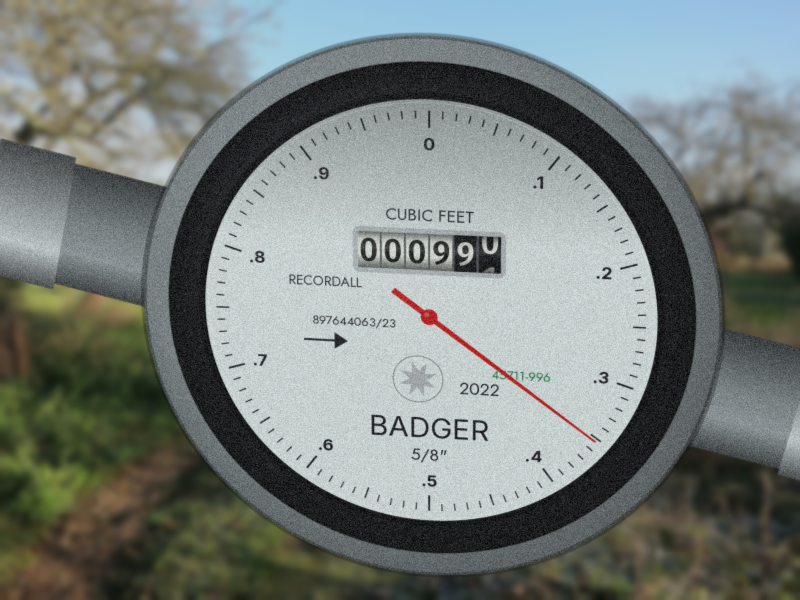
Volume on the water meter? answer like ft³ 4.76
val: ft³ 990.35
